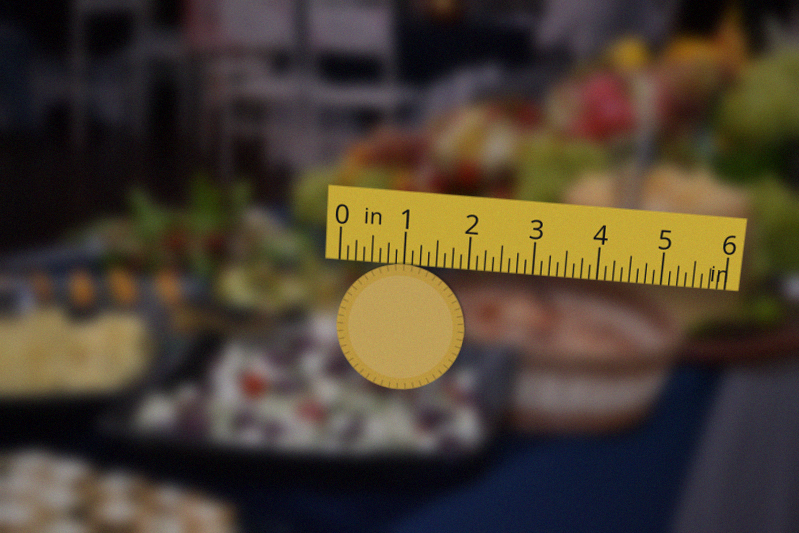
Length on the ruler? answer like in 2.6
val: in 2
